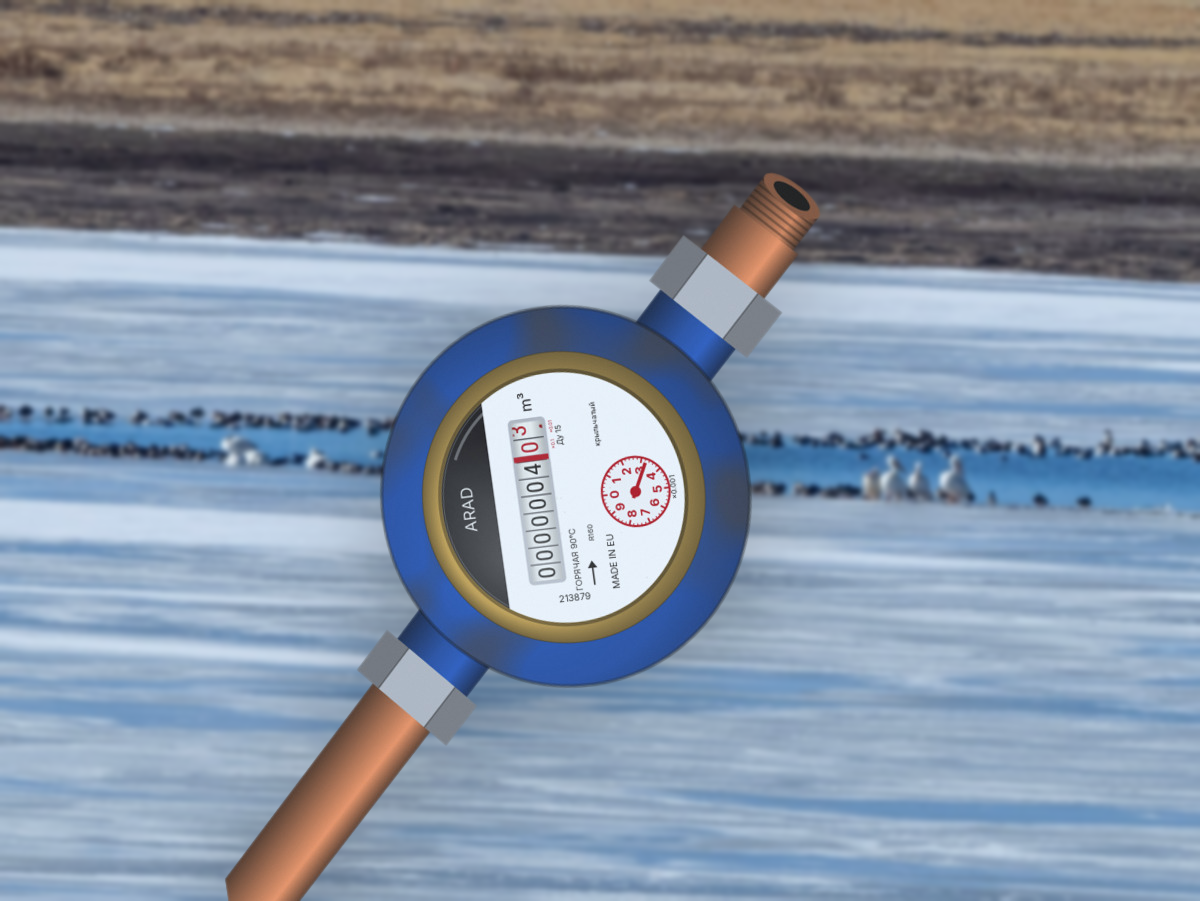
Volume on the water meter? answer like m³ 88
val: m³ 4.033
